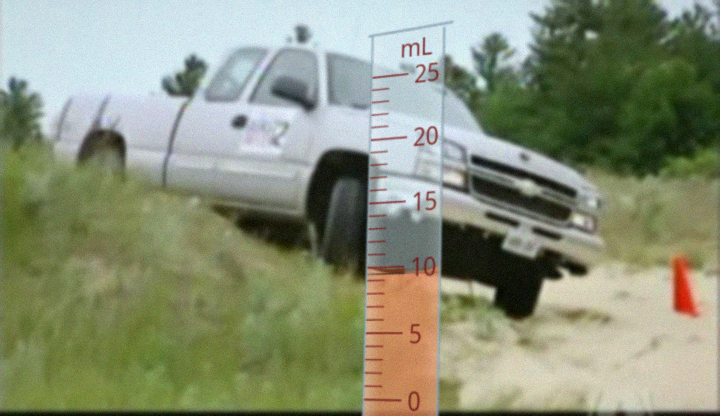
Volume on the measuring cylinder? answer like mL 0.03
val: mL 9.5
